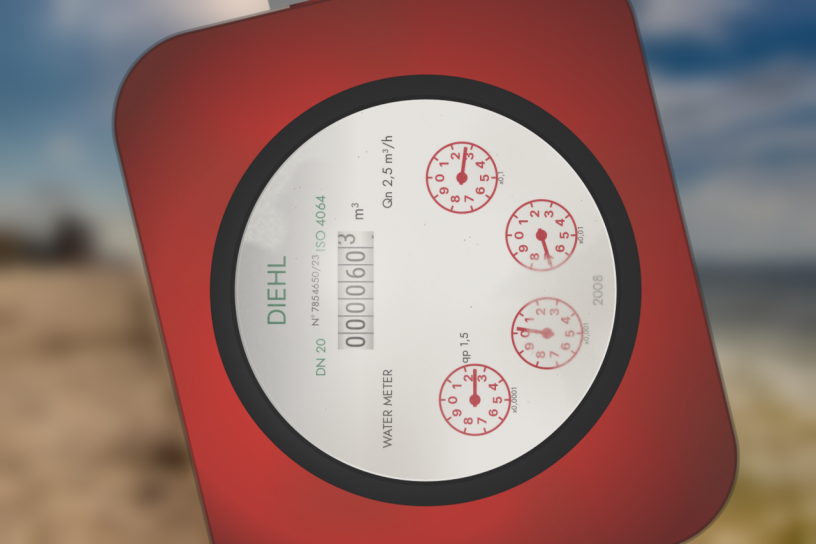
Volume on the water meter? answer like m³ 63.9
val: m³ 603.2702
